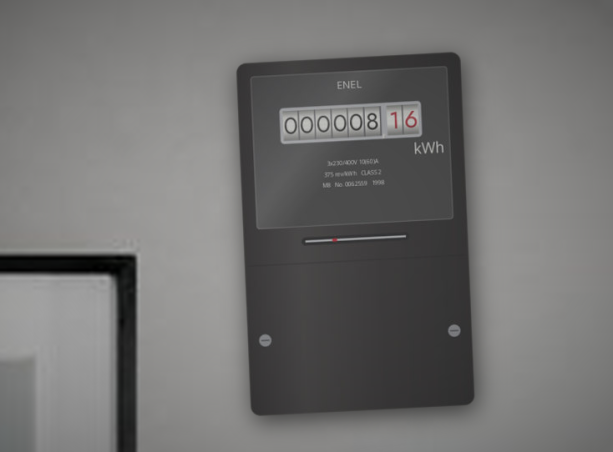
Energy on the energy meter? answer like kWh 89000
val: kWh 8.16
